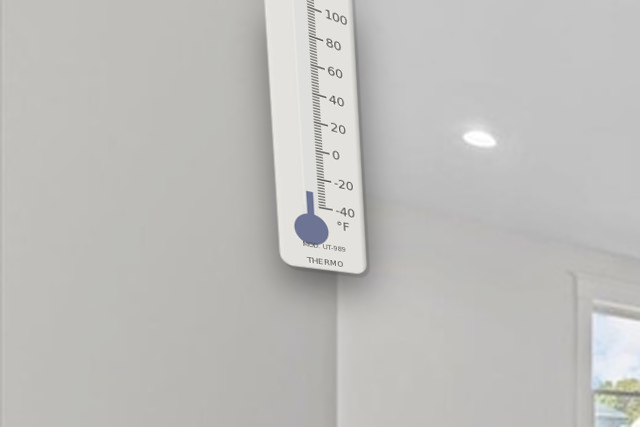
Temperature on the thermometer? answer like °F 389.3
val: °F -30
